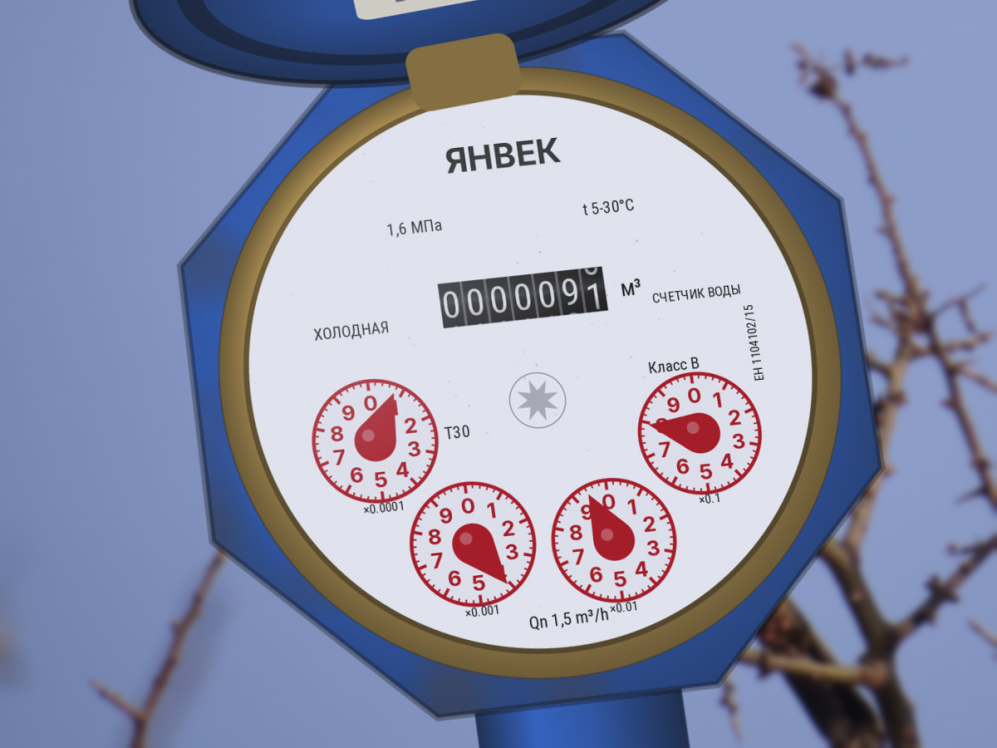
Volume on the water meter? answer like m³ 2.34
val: m³ 90.7940
